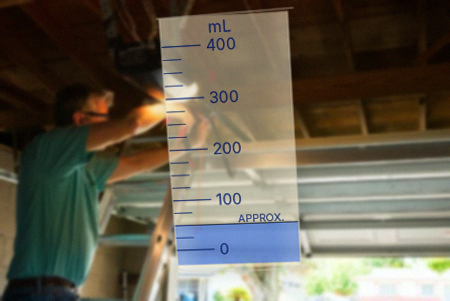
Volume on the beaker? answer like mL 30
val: mL 50
